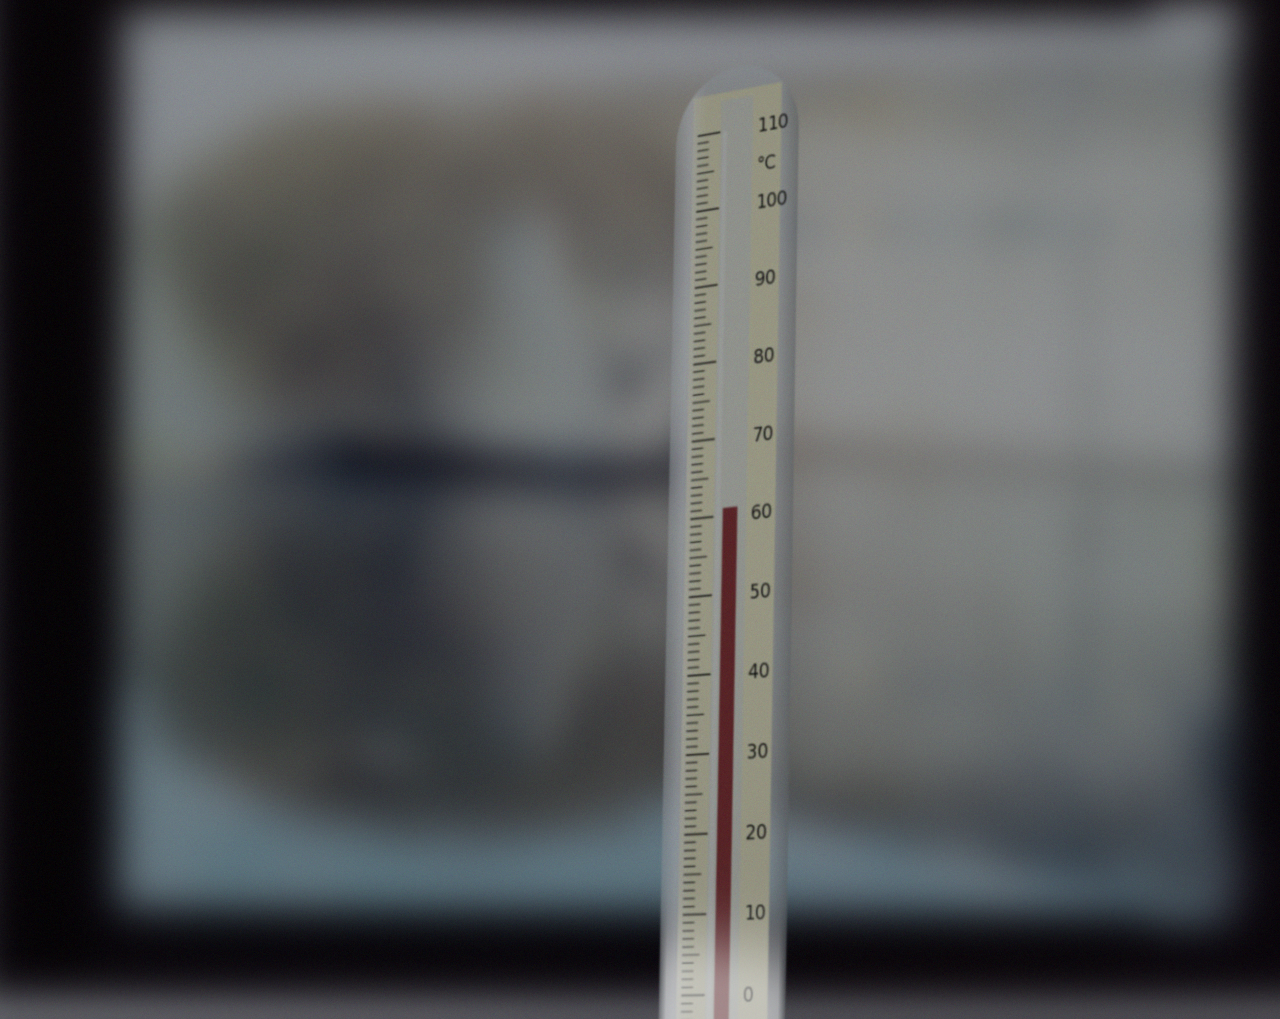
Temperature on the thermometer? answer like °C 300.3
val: °C 61
